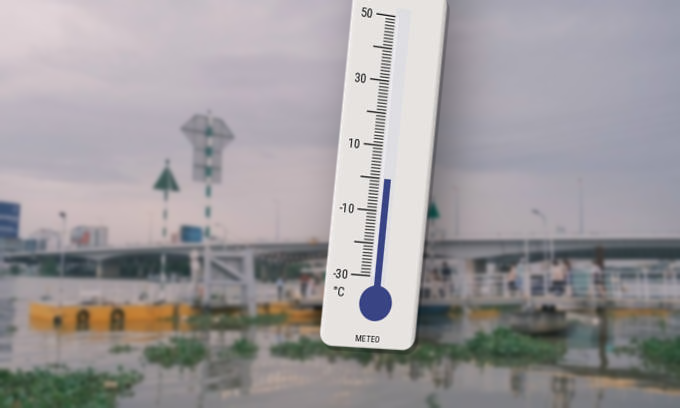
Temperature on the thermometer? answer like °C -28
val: °C 0
